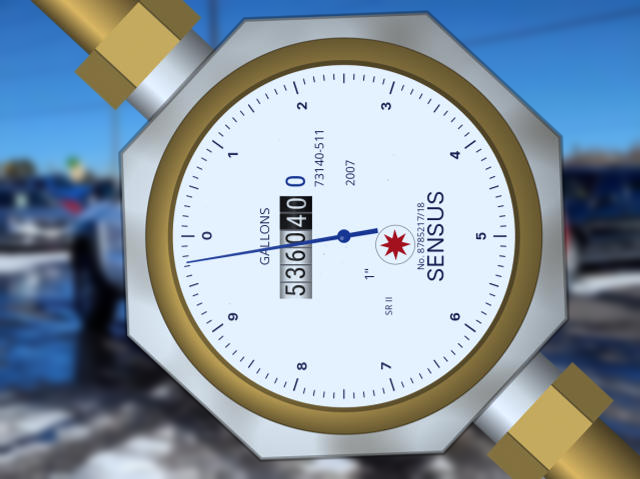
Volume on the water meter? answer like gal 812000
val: gal 5360399.7
